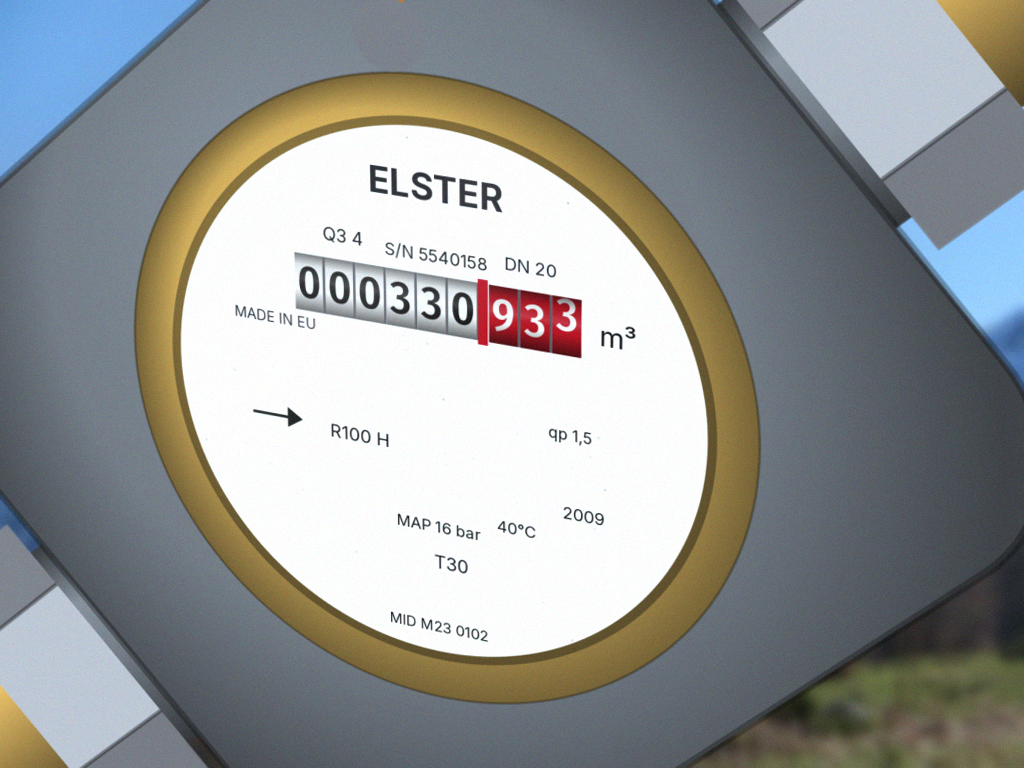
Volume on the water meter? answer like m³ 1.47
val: m³ 330.933
